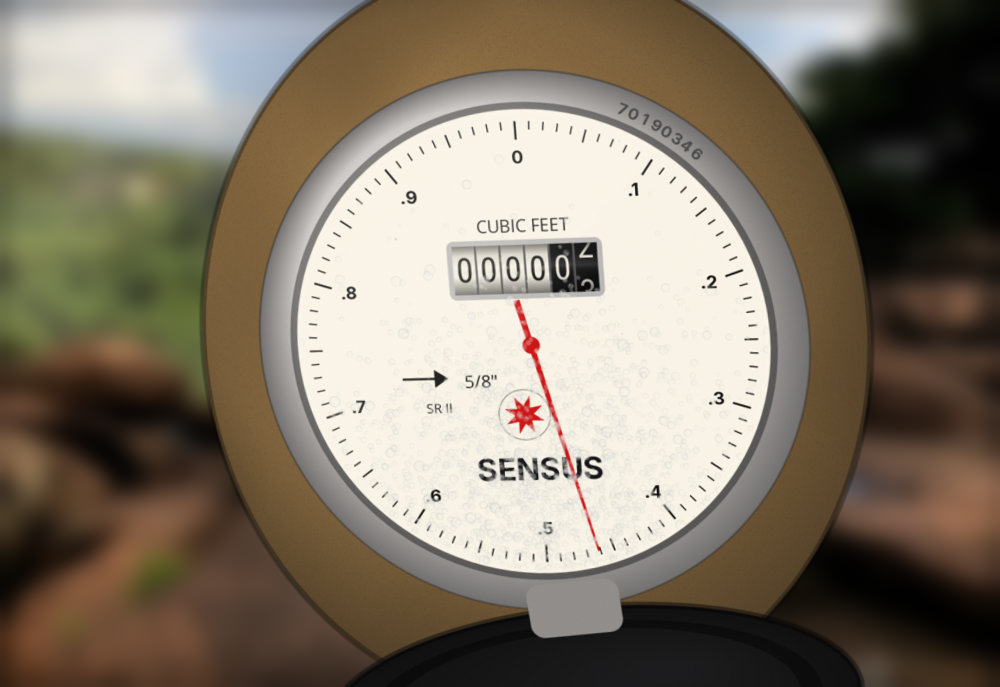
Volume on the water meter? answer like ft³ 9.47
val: ft³ 2.46
